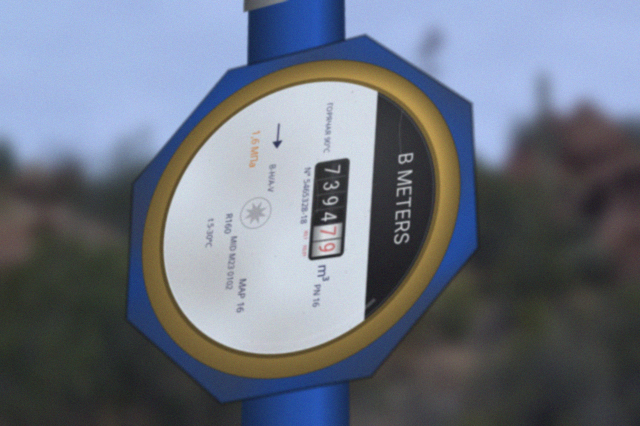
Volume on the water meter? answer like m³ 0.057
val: m³ 7394.79
